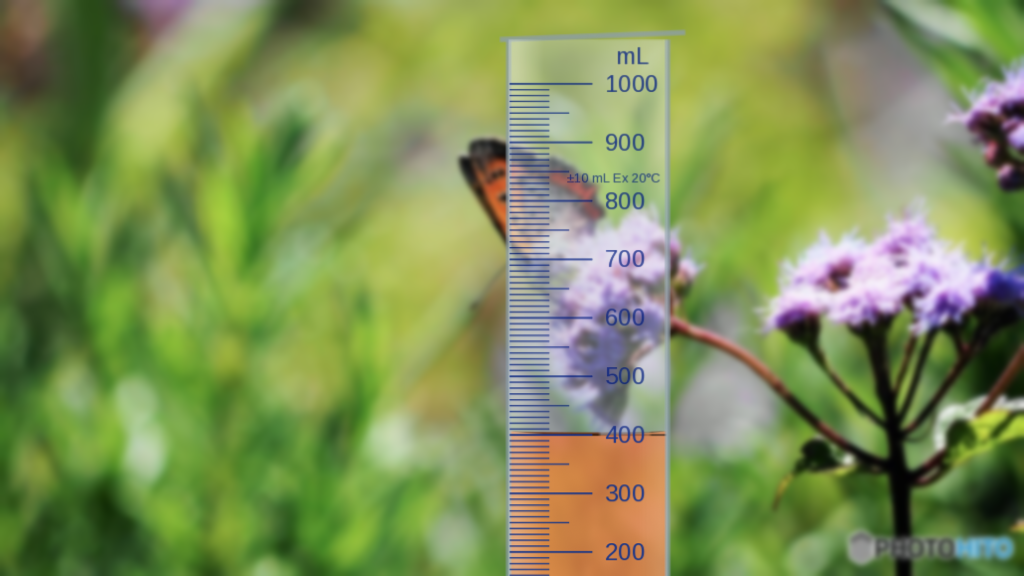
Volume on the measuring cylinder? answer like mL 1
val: mL 400
